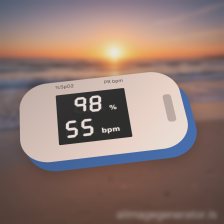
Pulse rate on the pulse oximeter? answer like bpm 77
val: bpm 55
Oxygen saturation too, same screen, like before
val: % 98
